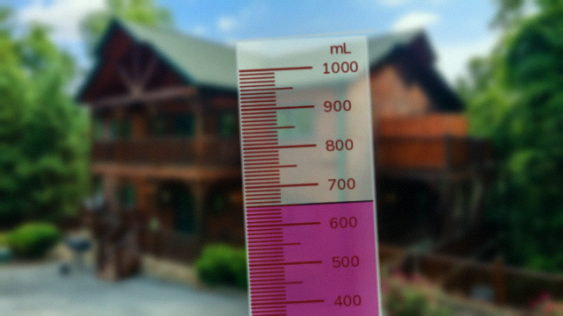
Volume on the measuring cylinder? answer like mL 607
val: mL 650
